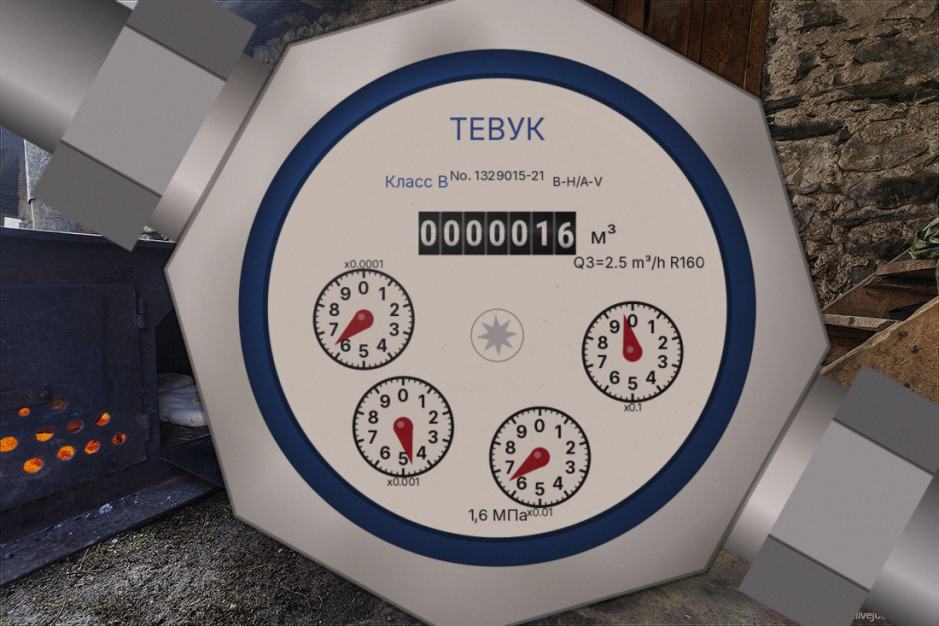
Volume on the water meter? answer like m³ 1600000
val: m³ 15.9646
